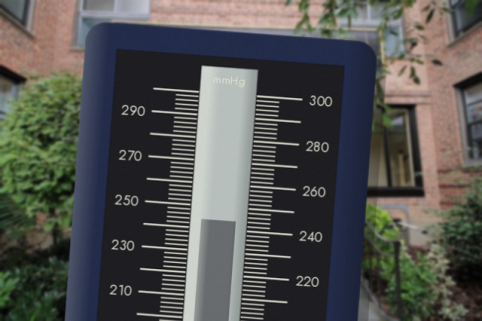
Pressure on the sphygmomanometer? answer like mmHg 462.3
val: mmHg 244
